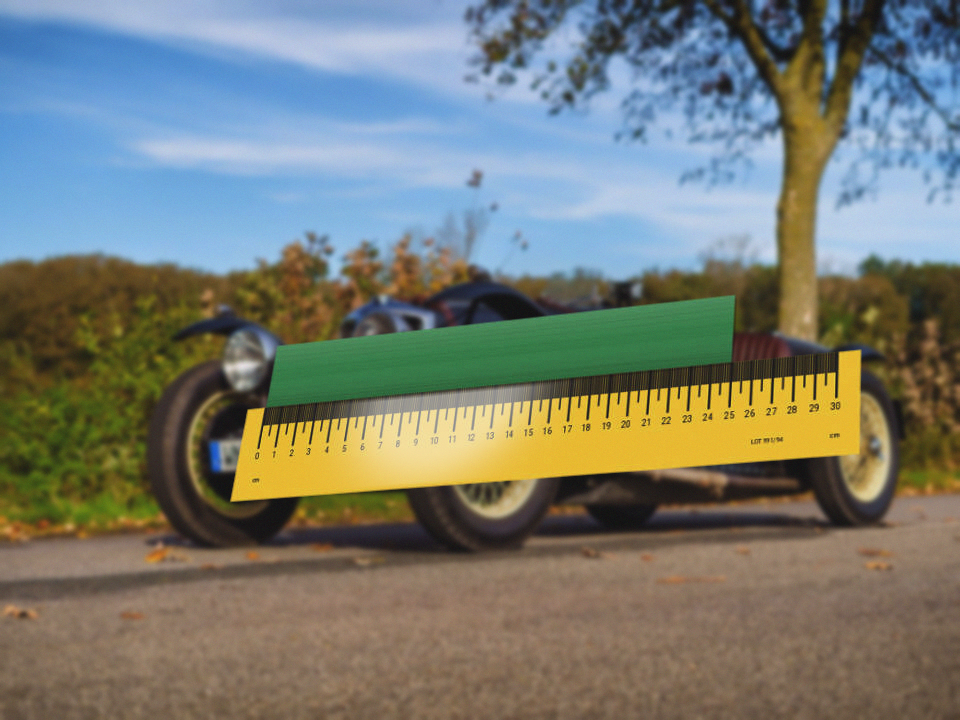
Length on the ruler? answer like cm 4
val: cm 25
